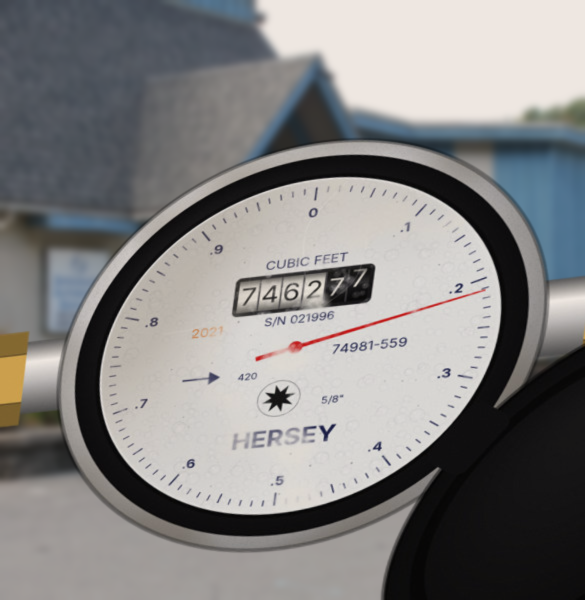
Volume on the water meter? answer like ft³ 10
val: ft³ 746277.21
